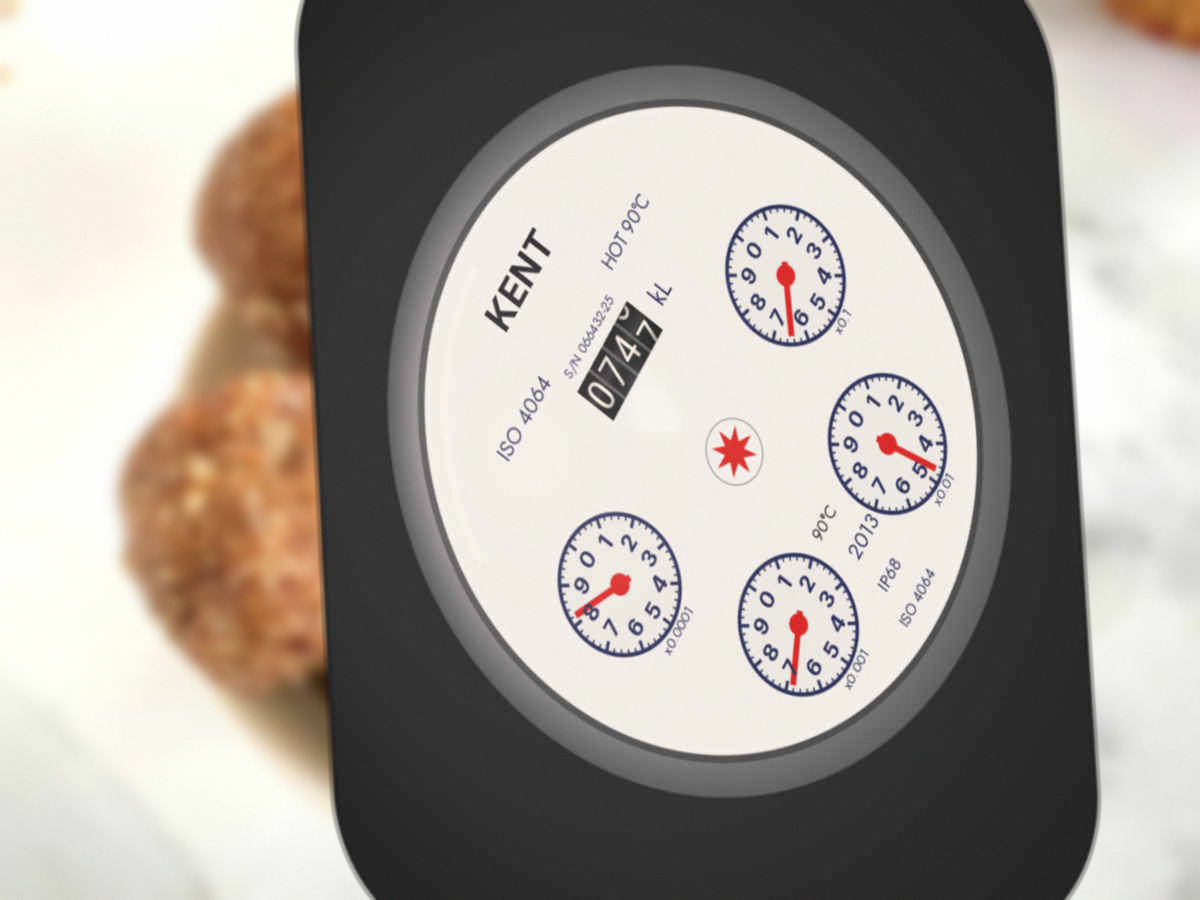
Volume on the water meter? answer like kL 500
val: kL 746.6468
